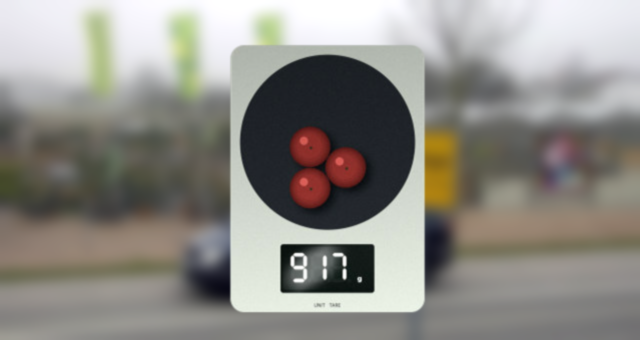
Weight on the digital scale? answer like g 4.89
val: g 917
